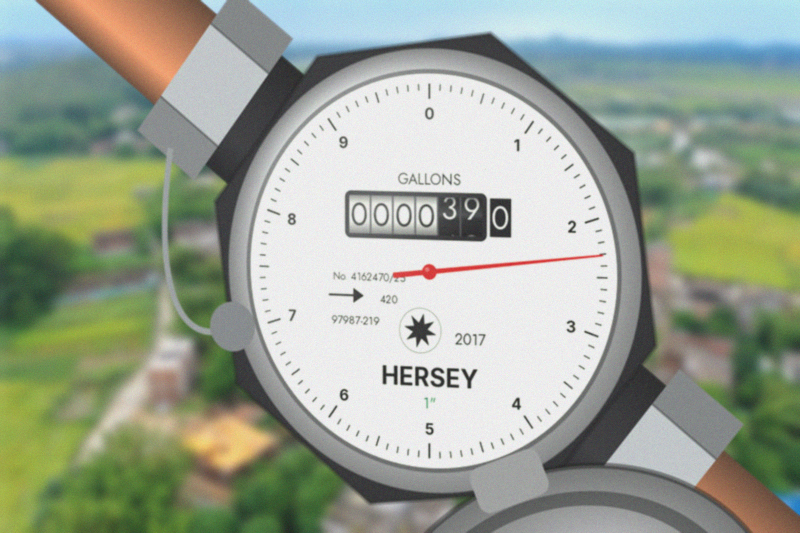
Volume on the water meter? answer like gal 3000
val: gal 392.3
